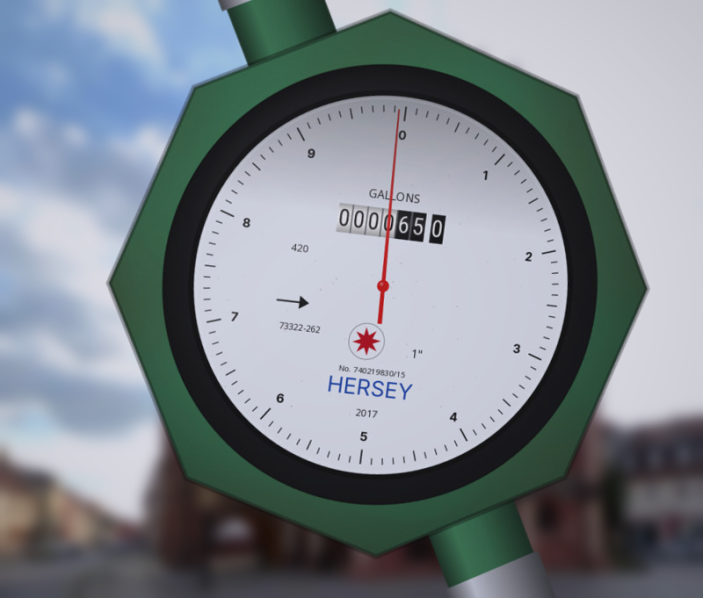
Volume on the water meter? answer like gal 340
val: gal 649.9
